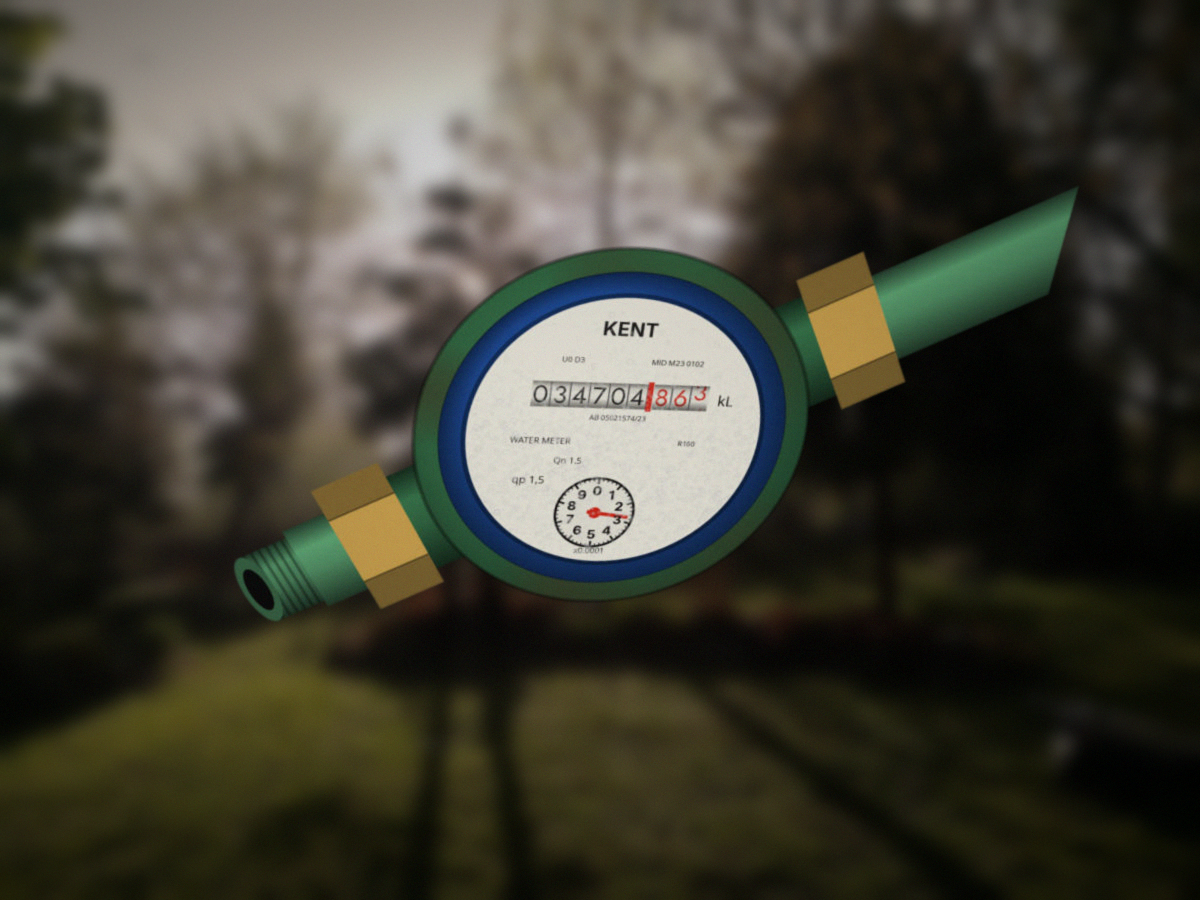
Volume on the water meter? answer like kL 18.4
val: kL 34704.8632
